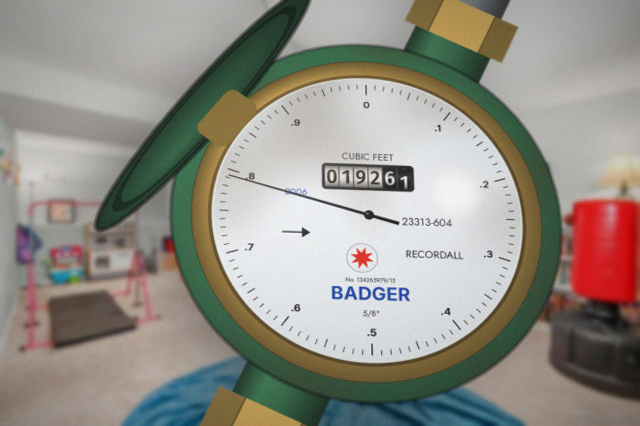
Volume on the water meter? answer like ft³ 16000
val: ft³ 19260.79
